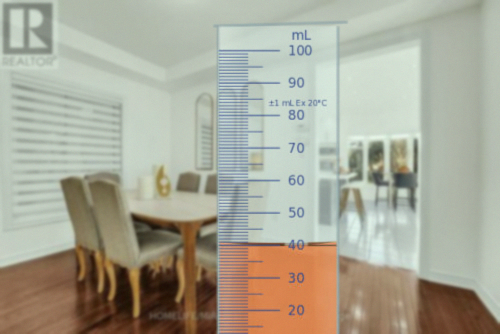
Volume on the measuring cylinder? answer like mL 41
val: mL 40
